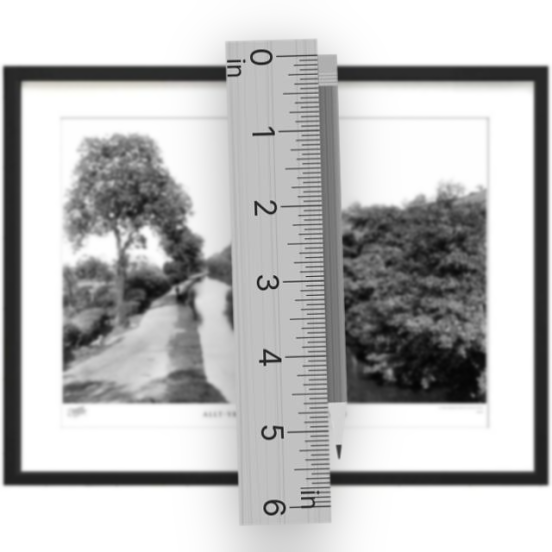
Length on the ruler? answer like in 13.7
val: in 5.375
